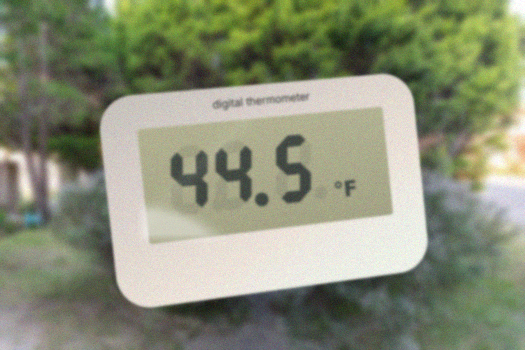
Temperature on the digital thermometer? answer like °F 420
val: °F 44.5
